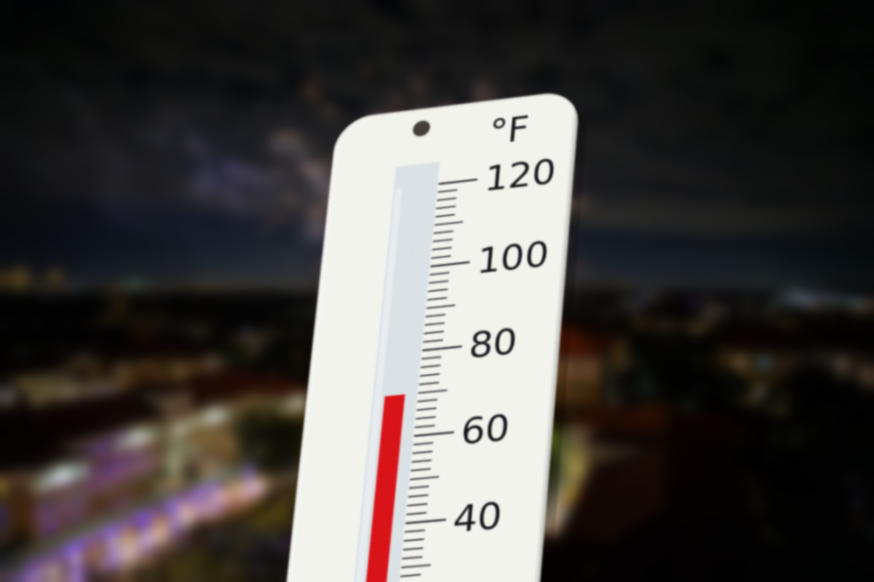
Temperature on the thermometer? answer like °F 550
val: °F 70
